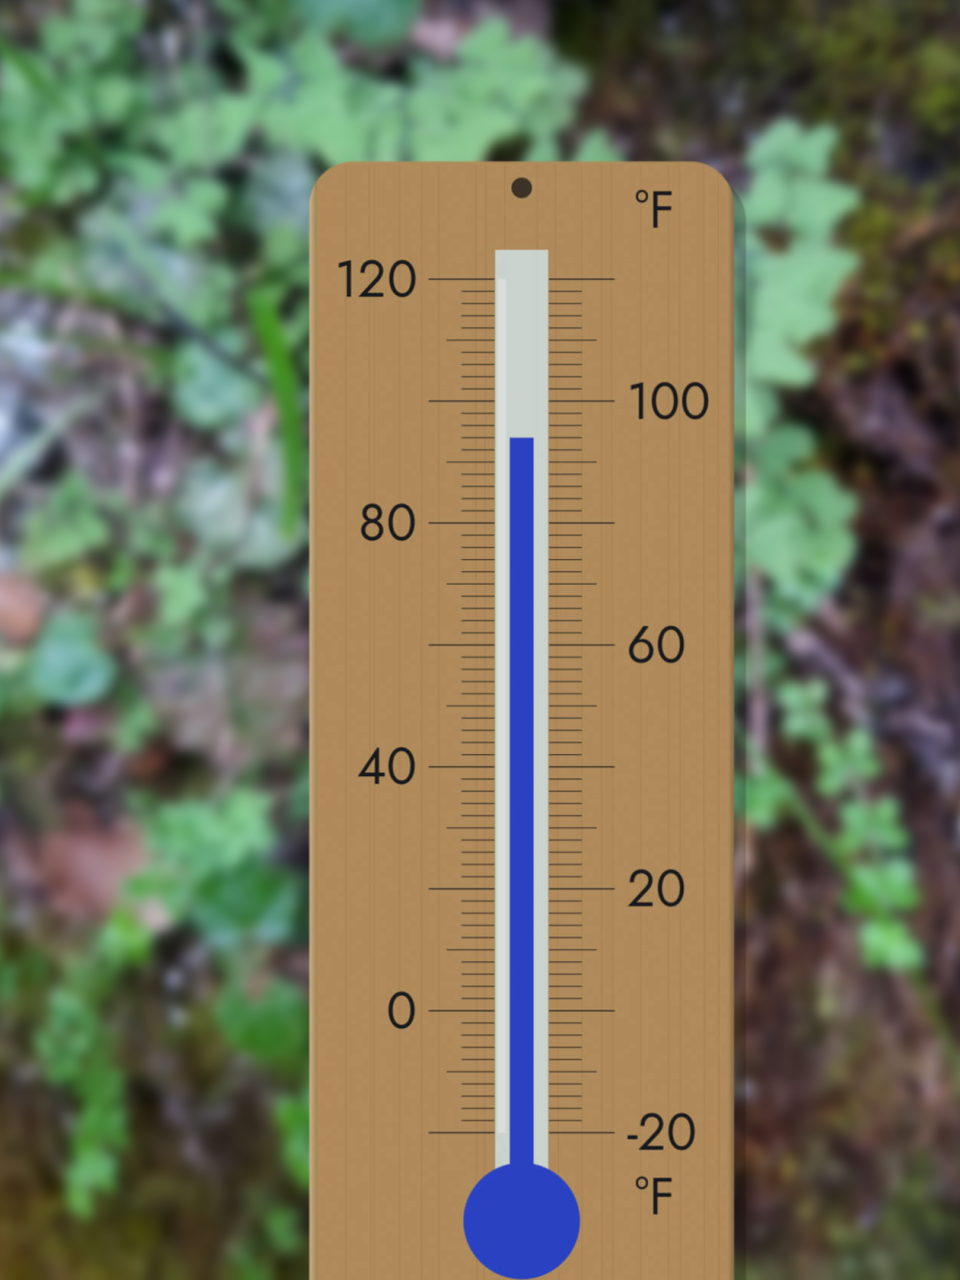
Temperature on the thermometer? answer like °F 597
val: °F 94
